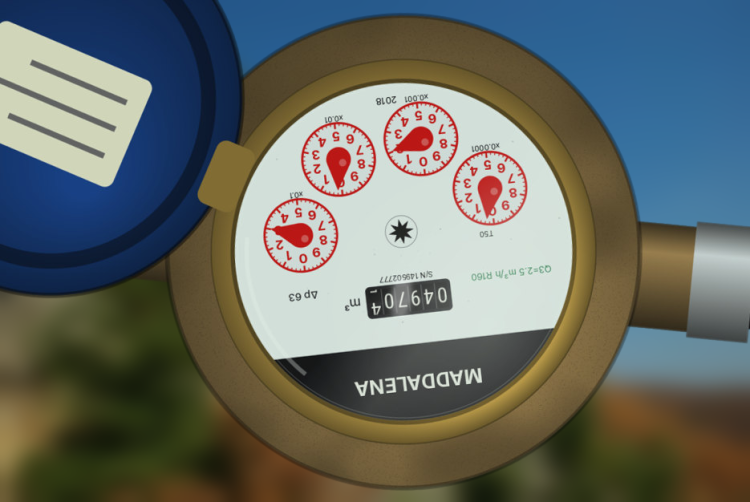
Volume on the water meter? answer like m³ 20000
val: m³ 49704.3020
